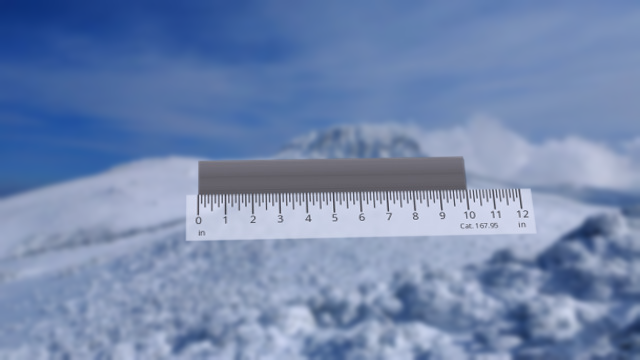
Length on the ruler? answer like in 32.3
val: in 10
